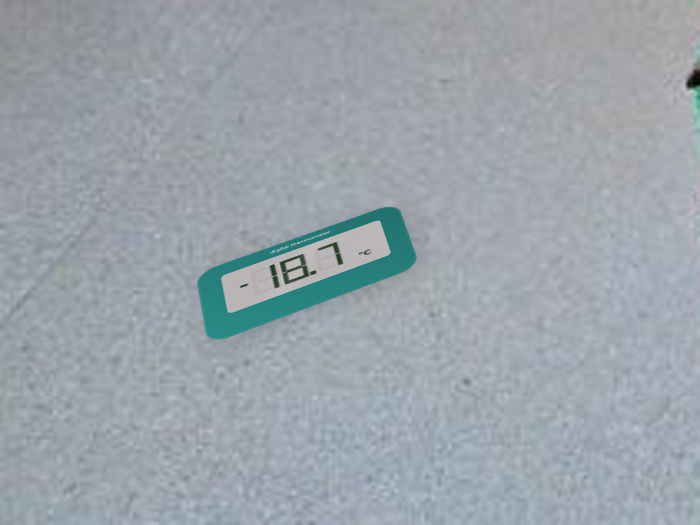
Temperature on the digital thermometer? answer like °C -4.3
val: °C -18.7
